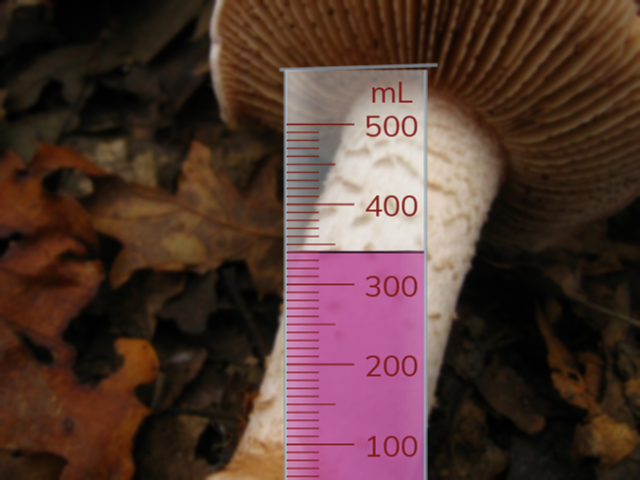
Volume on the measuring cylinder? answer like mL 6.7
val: mL 340
